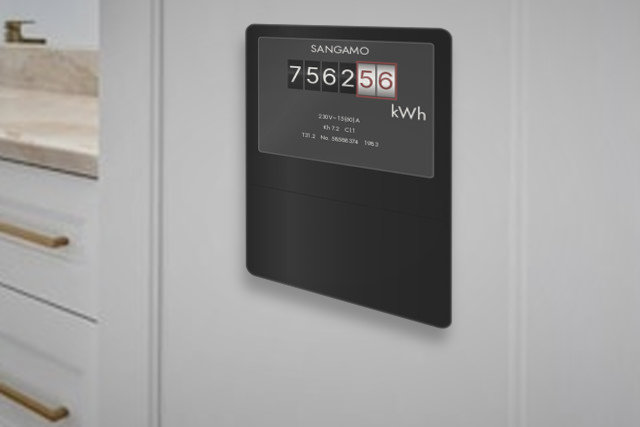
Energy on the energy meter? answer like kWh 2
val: kWh 7562.56
